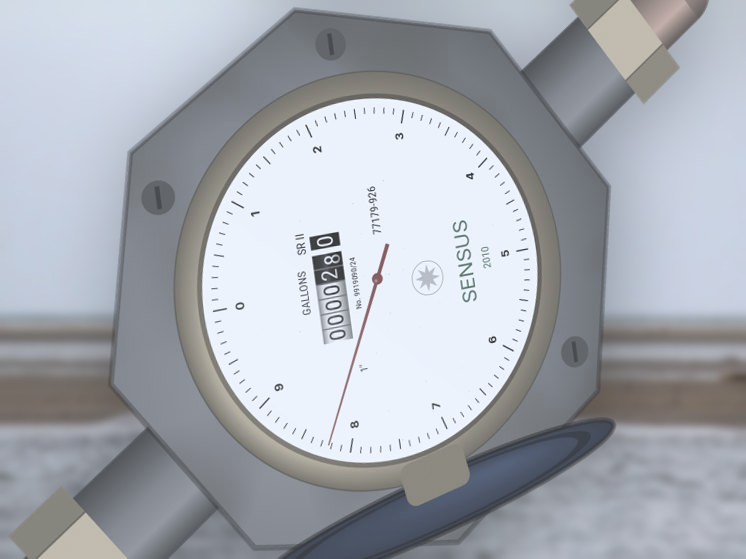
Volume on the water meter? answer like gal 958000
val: gal 278.2
